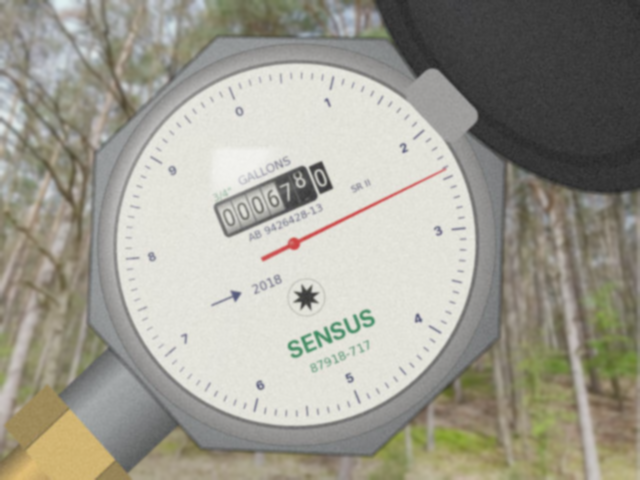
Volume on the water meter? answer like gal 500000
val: gal 6782.4
